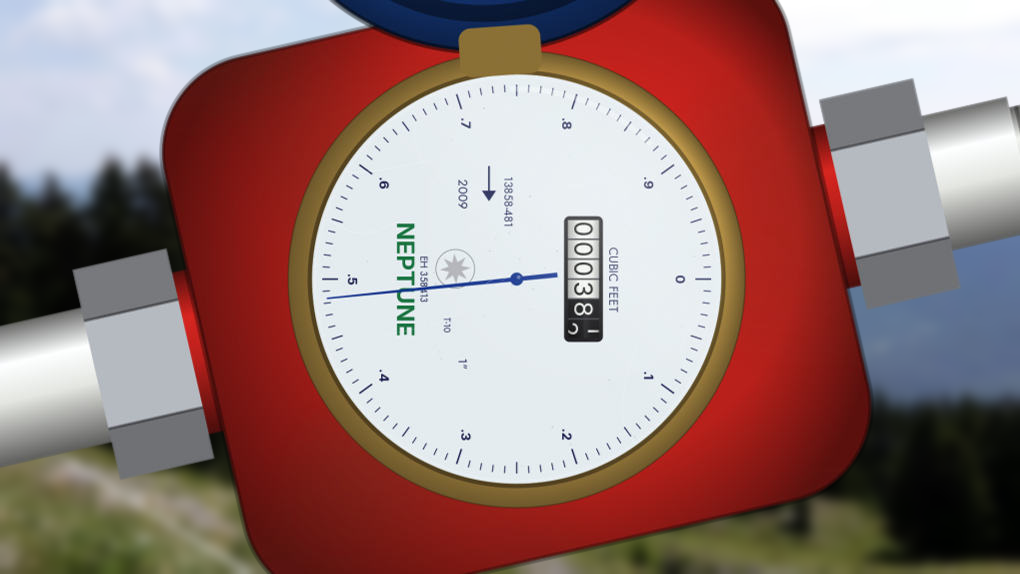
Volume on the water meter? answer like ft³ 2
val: ft³ 381.48
